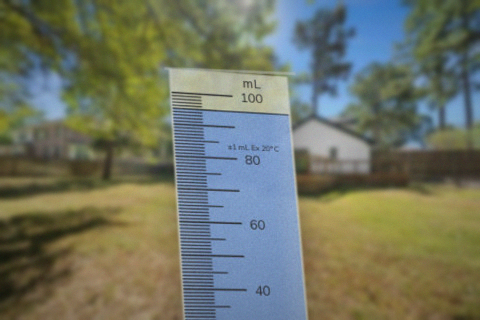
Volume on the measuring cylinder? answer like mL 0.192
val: mL 95
